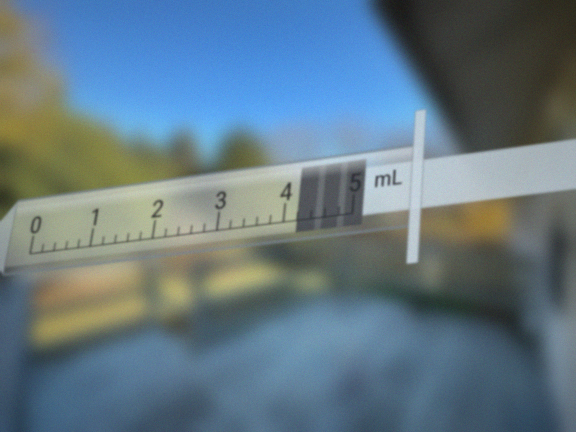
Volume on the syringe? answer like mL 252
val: mL 4.2
